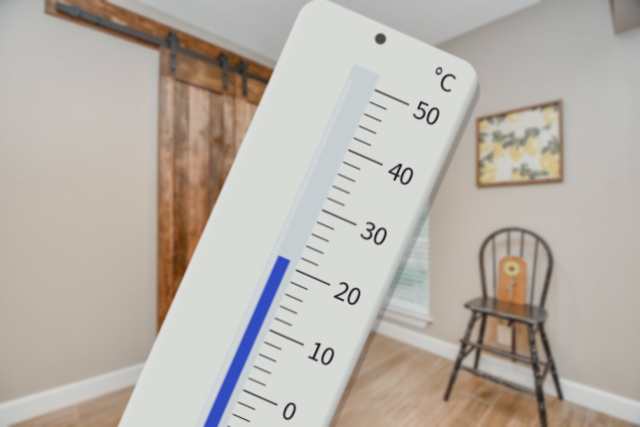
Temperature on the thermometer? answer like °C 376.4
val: °C 21
